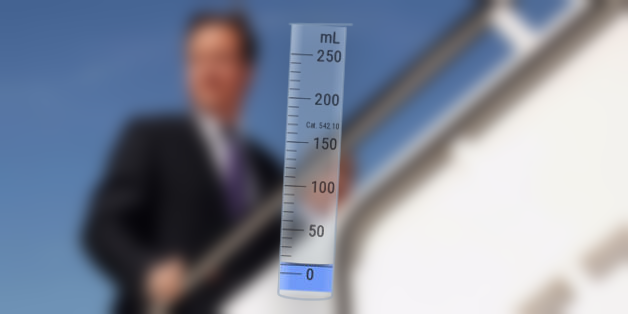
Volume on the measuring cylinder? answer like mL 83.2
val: mL 10
